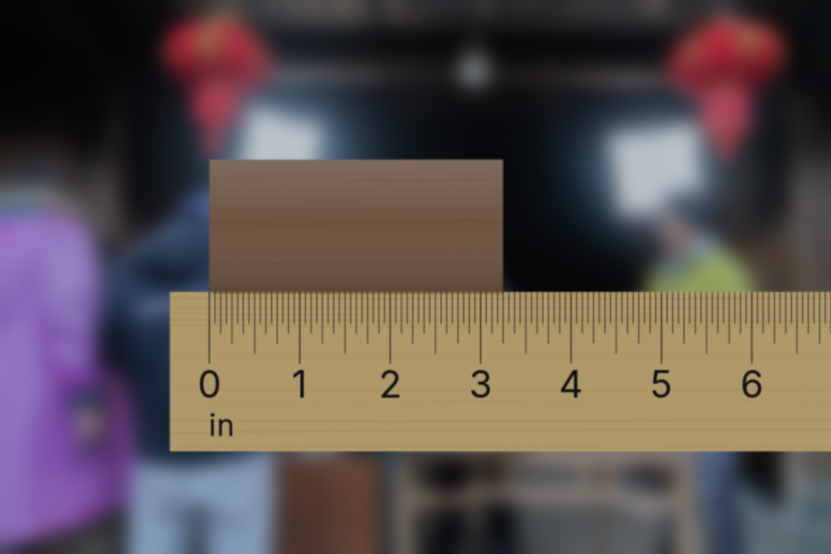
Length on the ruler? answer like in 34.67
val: in 3.25
